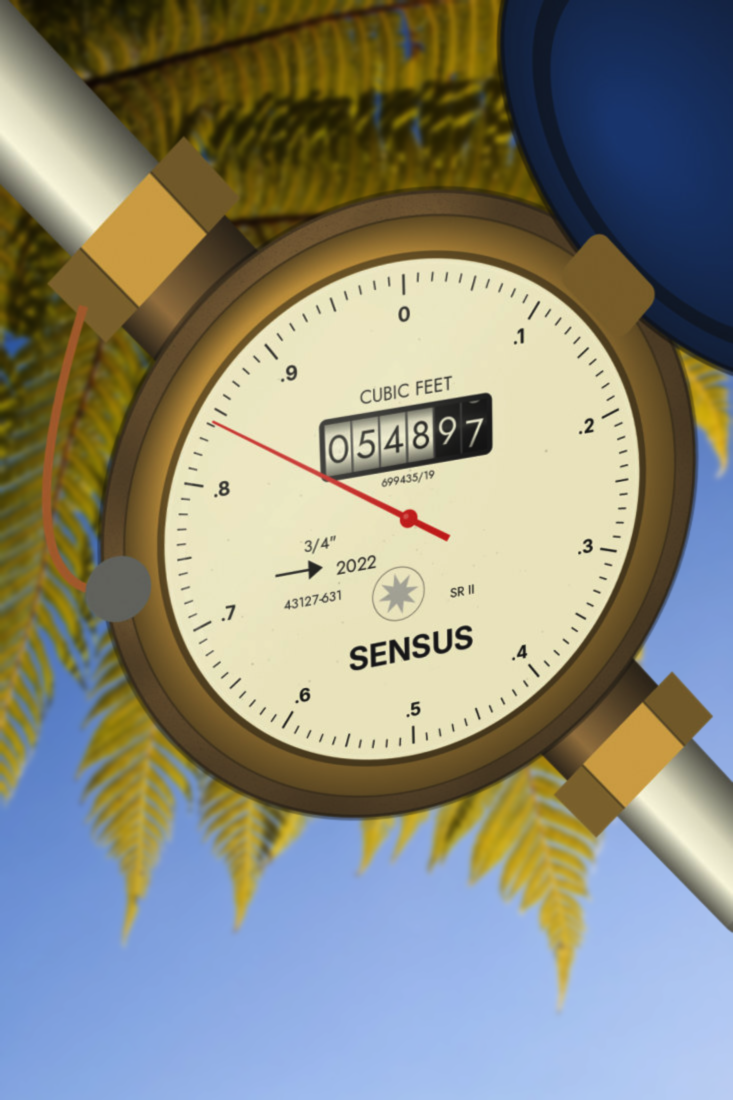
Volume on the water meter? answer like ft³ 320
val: ft³ 54896.84
